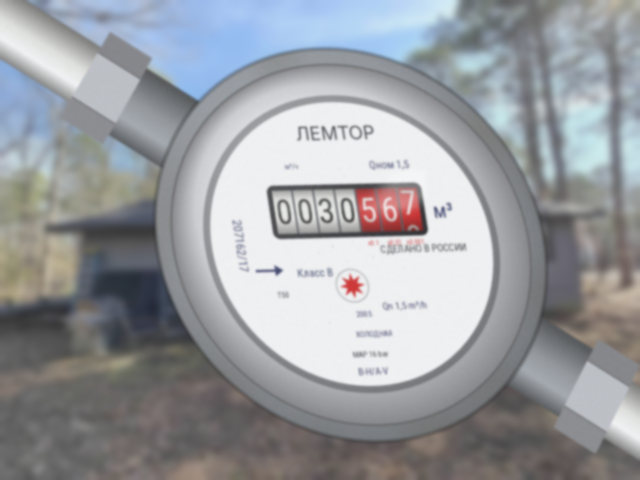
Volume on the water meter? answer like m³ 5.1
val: m³ 30.567
